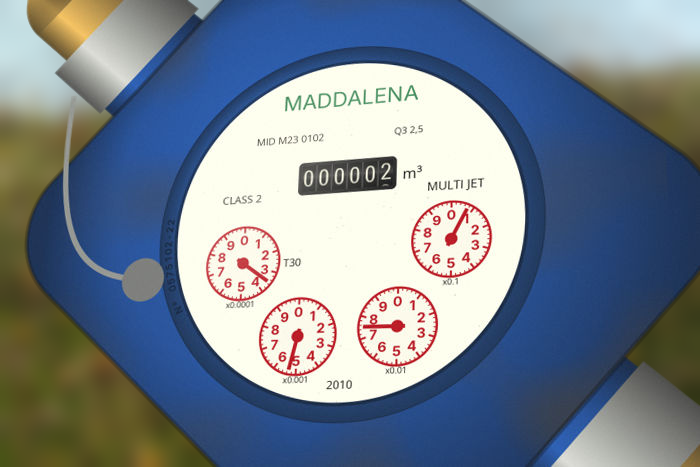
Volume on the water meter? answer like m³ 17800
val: m³ 2.0753
